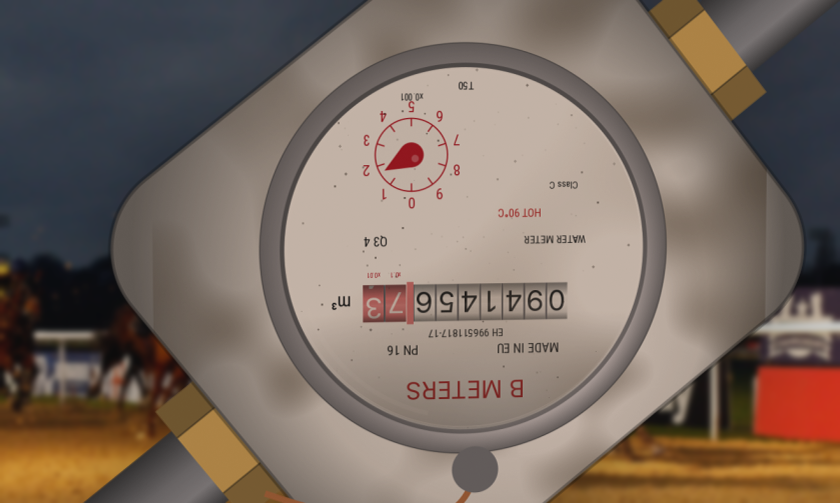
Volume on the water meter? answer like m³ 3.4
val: m³ 941456.731
